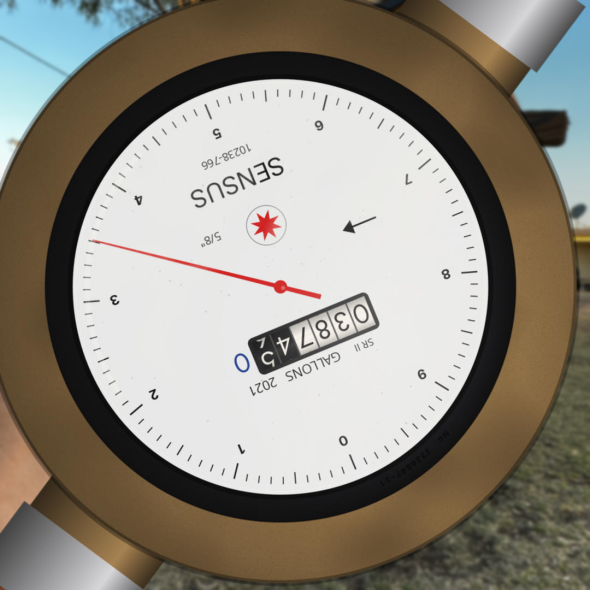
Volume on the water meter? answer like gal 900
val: gal 387453.5
